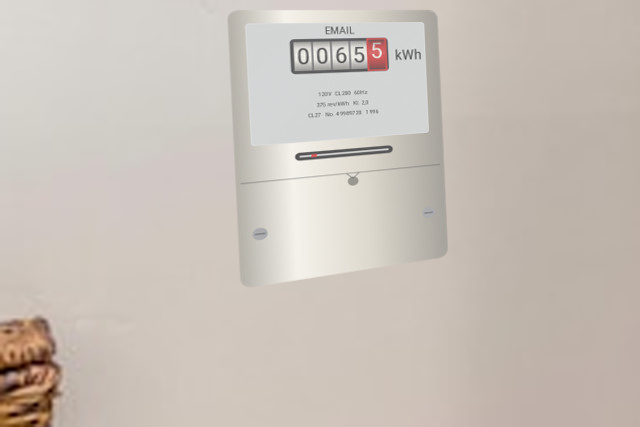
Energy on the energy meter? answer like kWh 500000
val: kWh 65.5
